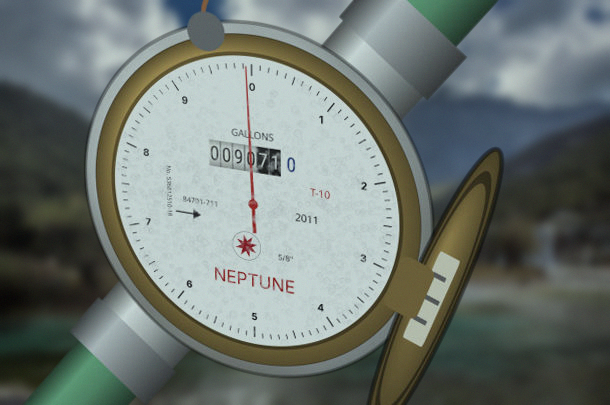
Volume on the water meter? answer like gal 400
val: gal 90709.9
